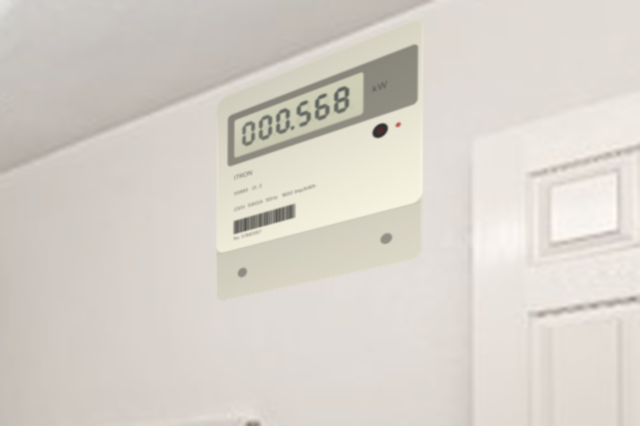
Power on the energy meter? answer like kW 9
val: kW 0.568
